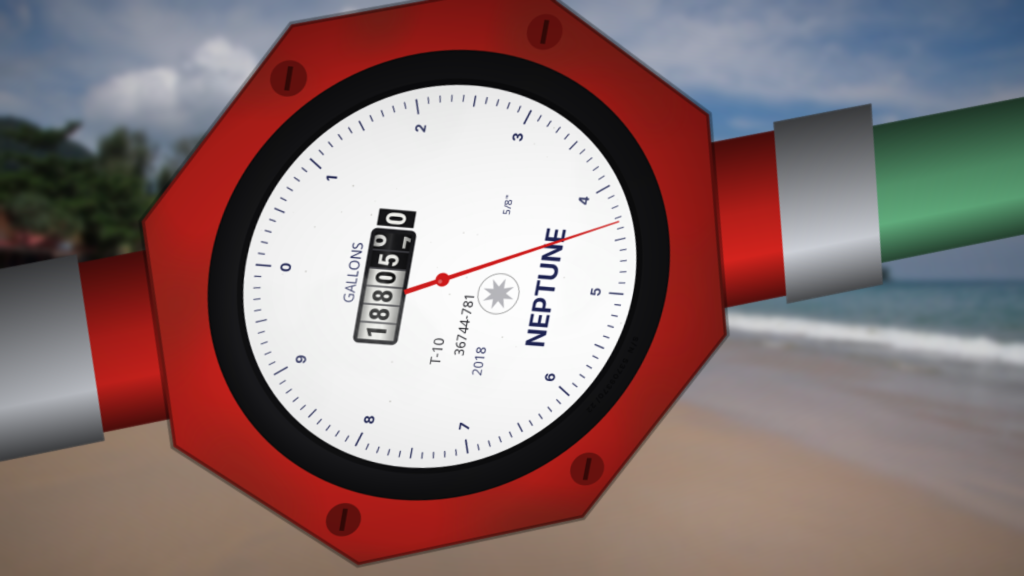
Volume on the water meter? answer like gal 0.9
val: gal 1880564.3
